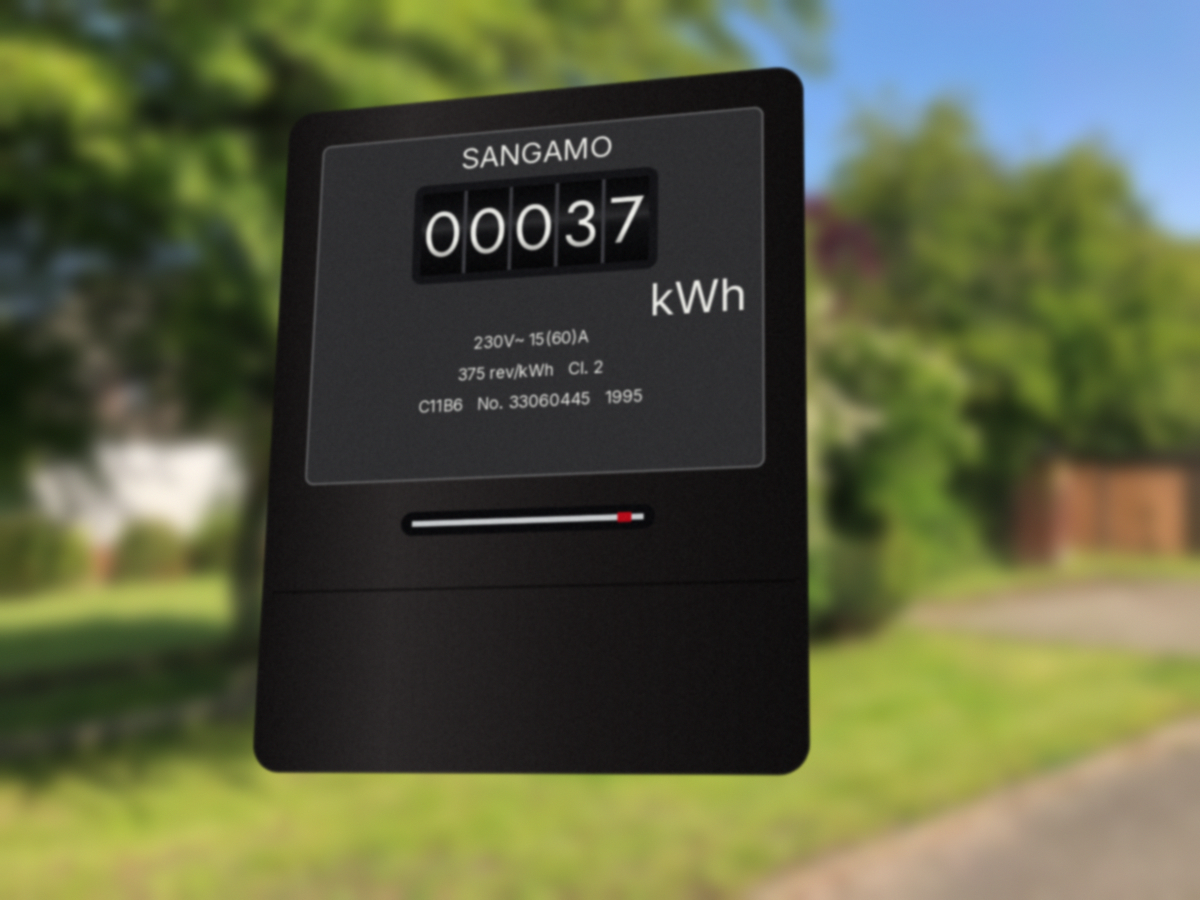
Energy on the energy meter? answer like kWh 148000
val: kWh 37
